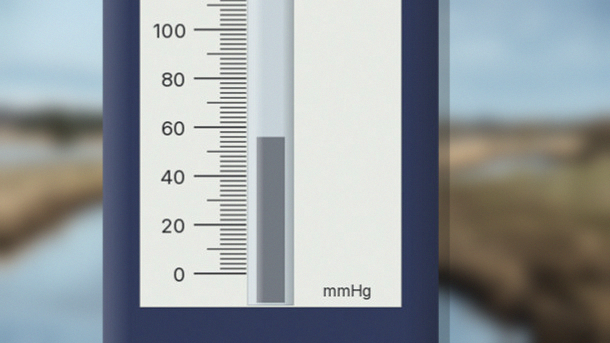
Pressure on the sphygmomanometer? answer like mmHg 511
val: mmHg 56
